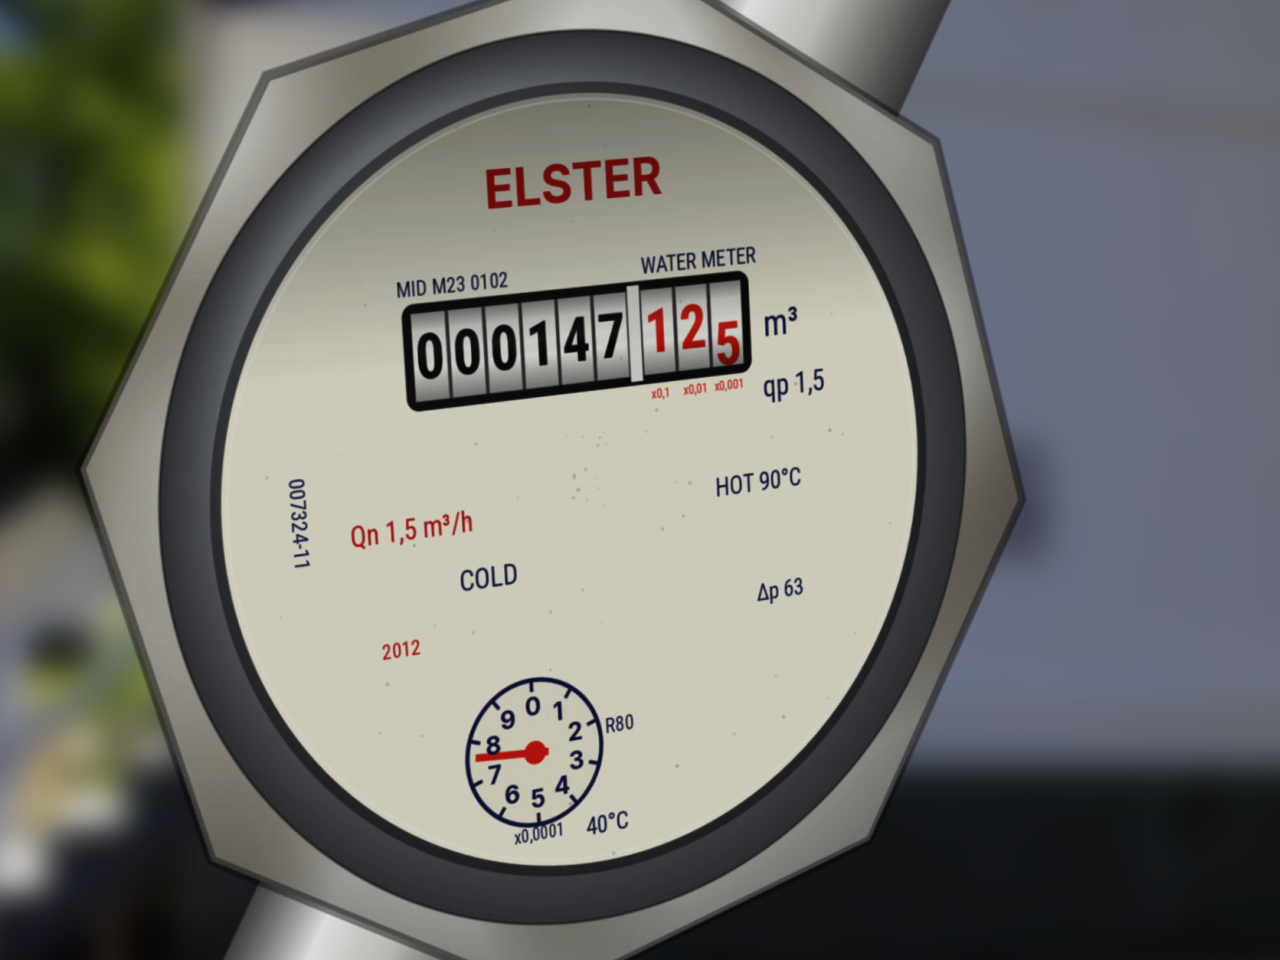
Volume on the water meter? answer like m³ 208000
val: m³ 147.1247
